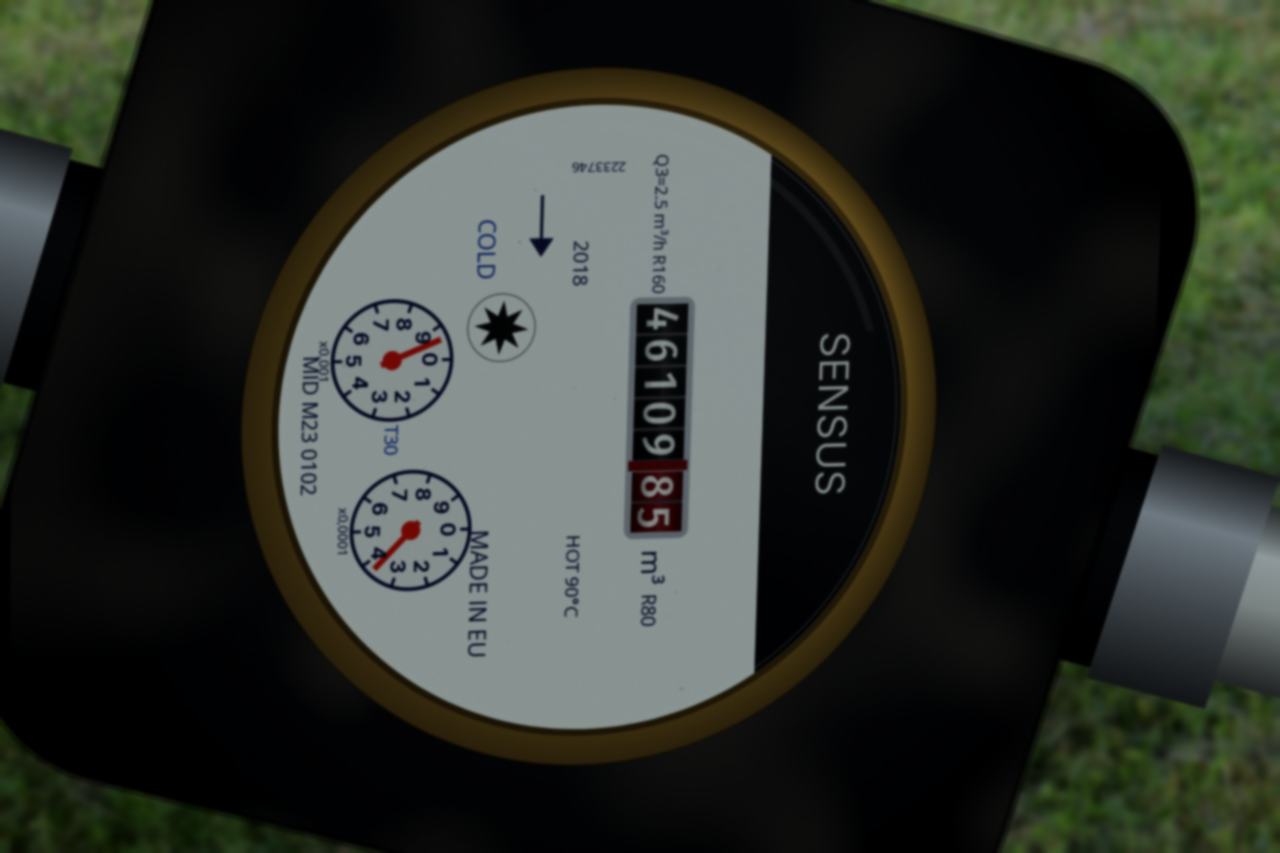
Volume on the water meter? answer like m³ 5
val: m³ 46109.8493
